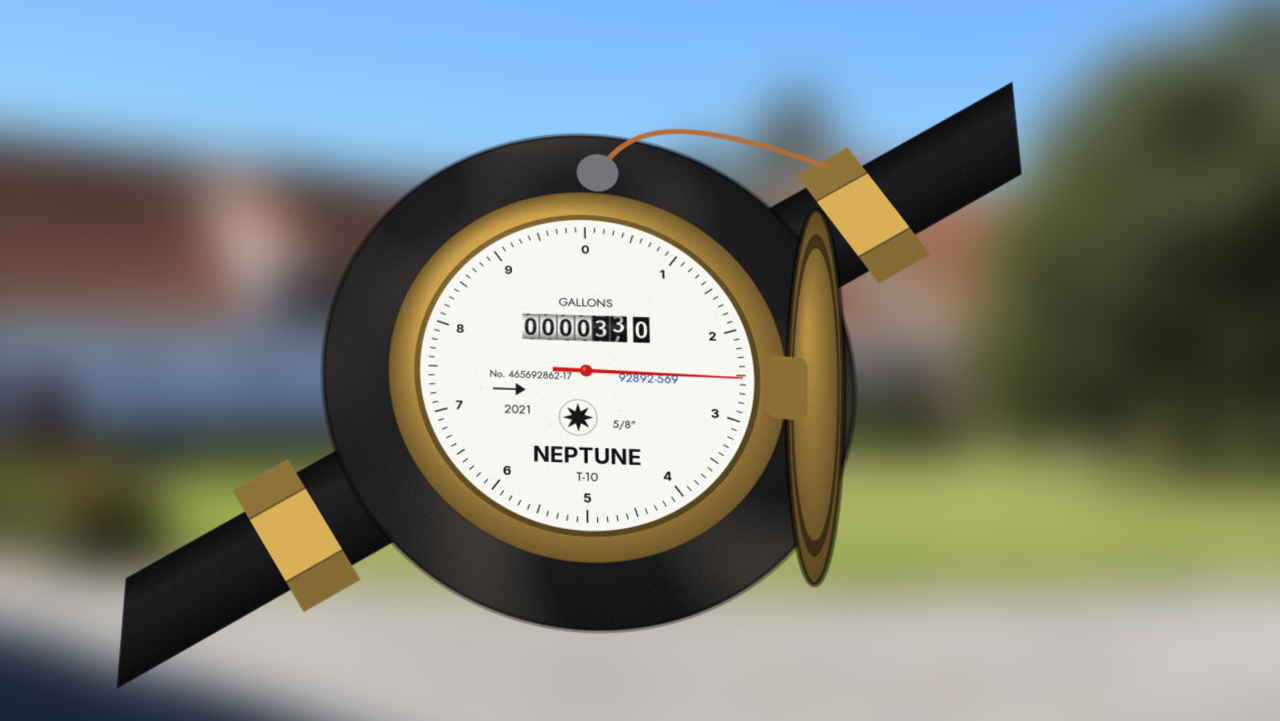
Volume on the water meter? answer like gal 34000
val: gal 332.5
